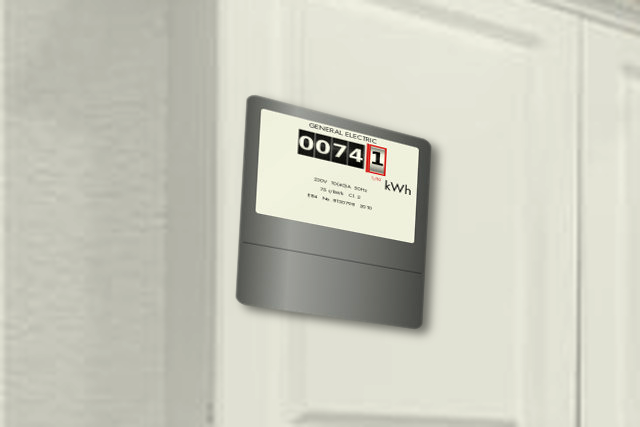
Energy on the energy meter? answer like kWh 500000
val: kWh 74.1
